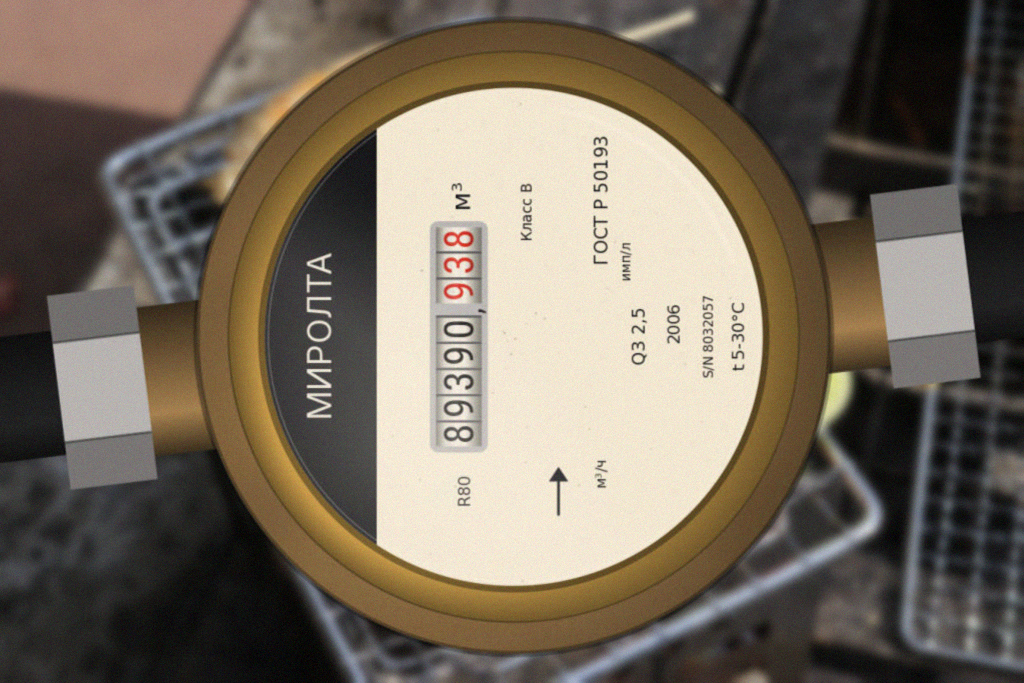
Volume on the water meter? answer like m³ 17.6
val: m³ 89390.938
